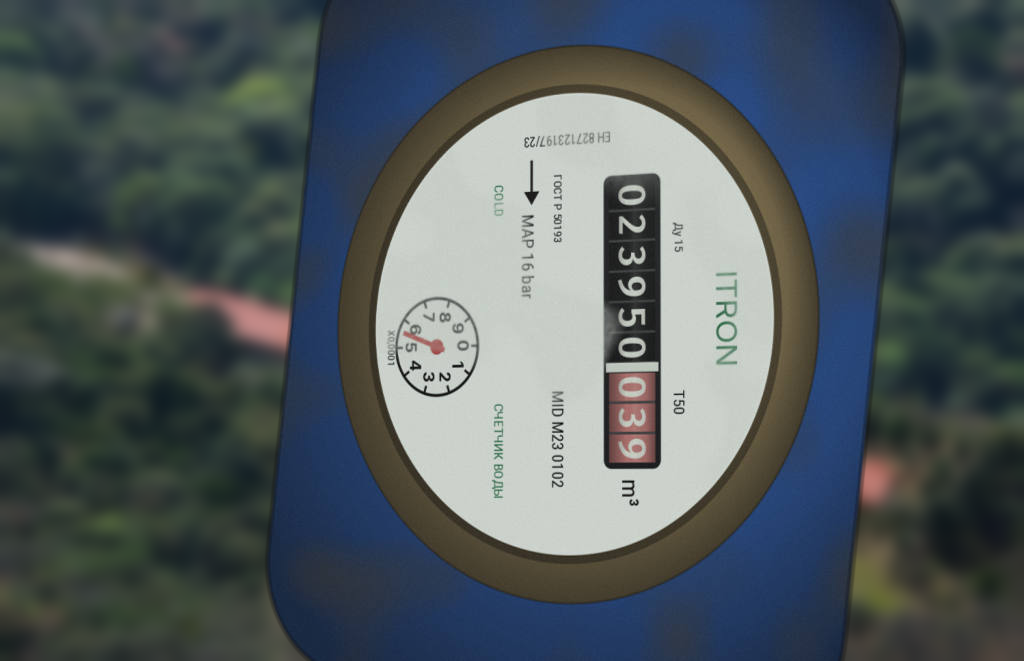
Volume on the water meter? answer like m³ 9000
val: m³ 23950.0395
